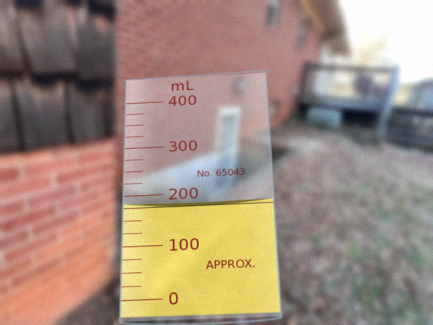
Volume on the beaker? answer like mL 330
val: mL 175
